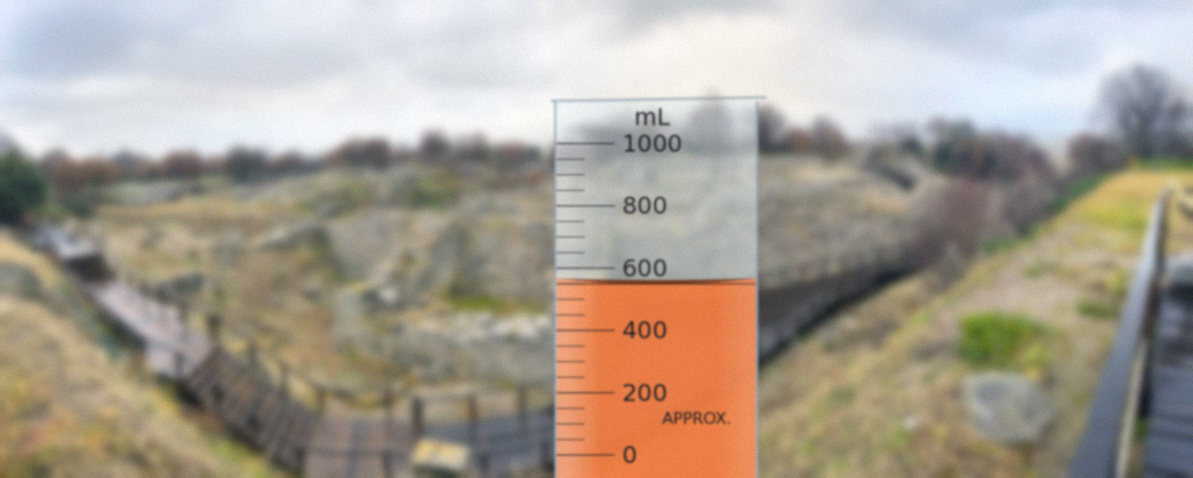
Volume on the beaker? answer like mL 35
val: mL 550
